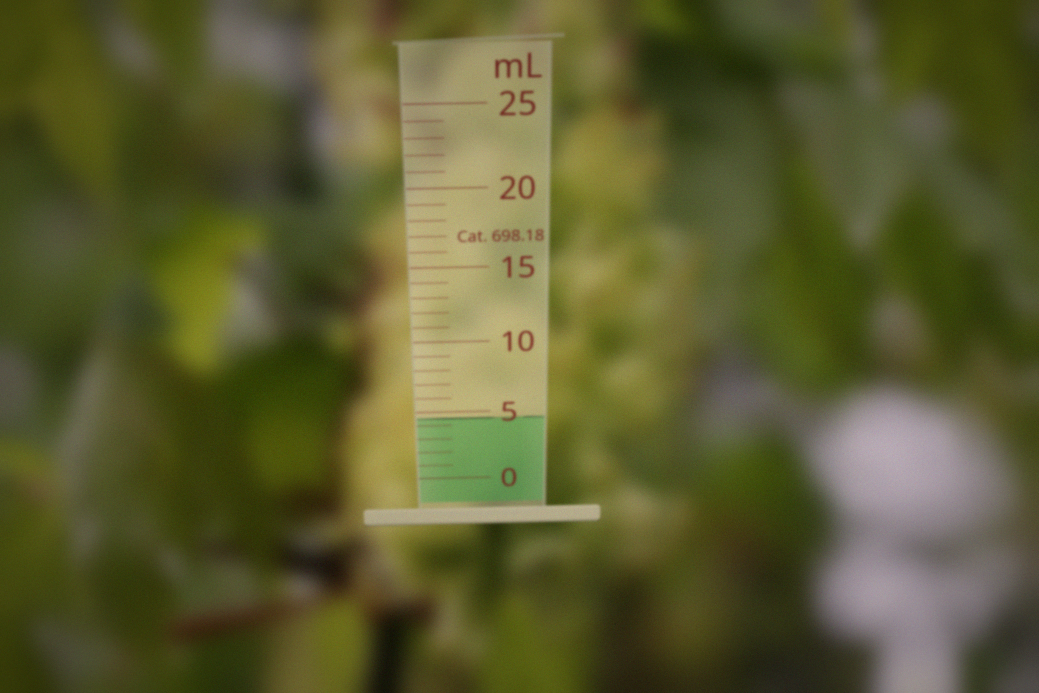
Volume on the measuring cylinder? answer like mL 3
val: mL 4.5
